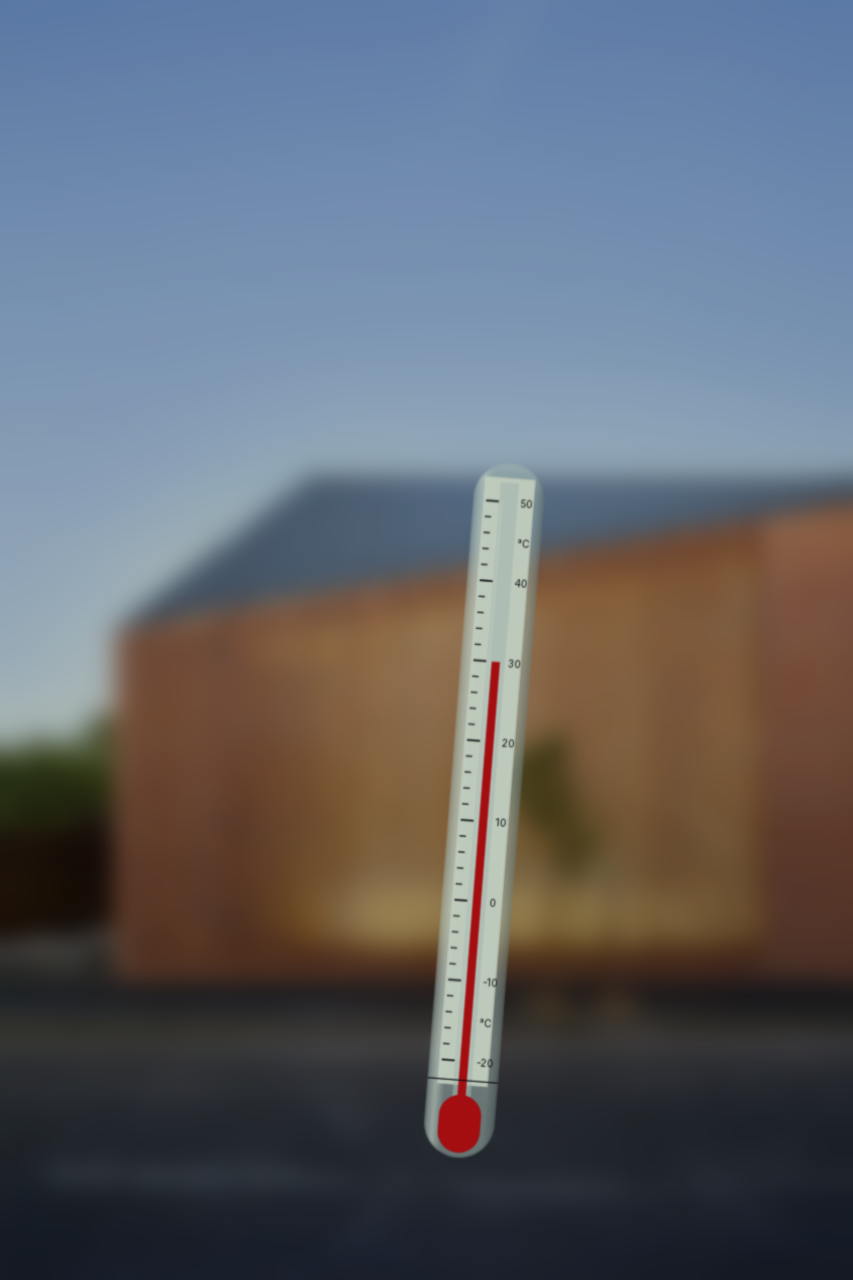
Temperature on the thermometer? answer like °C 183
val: °C 30
